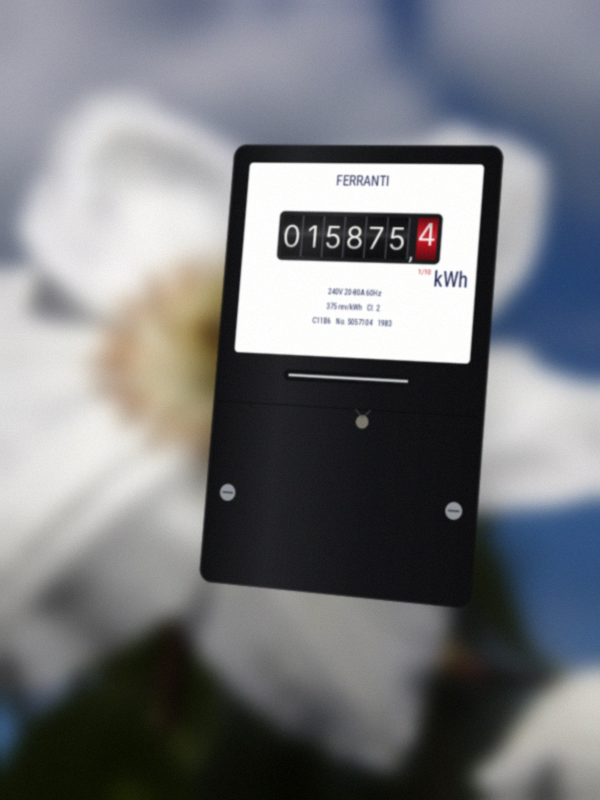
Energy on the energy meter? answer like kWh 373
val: kWh 15875.4
